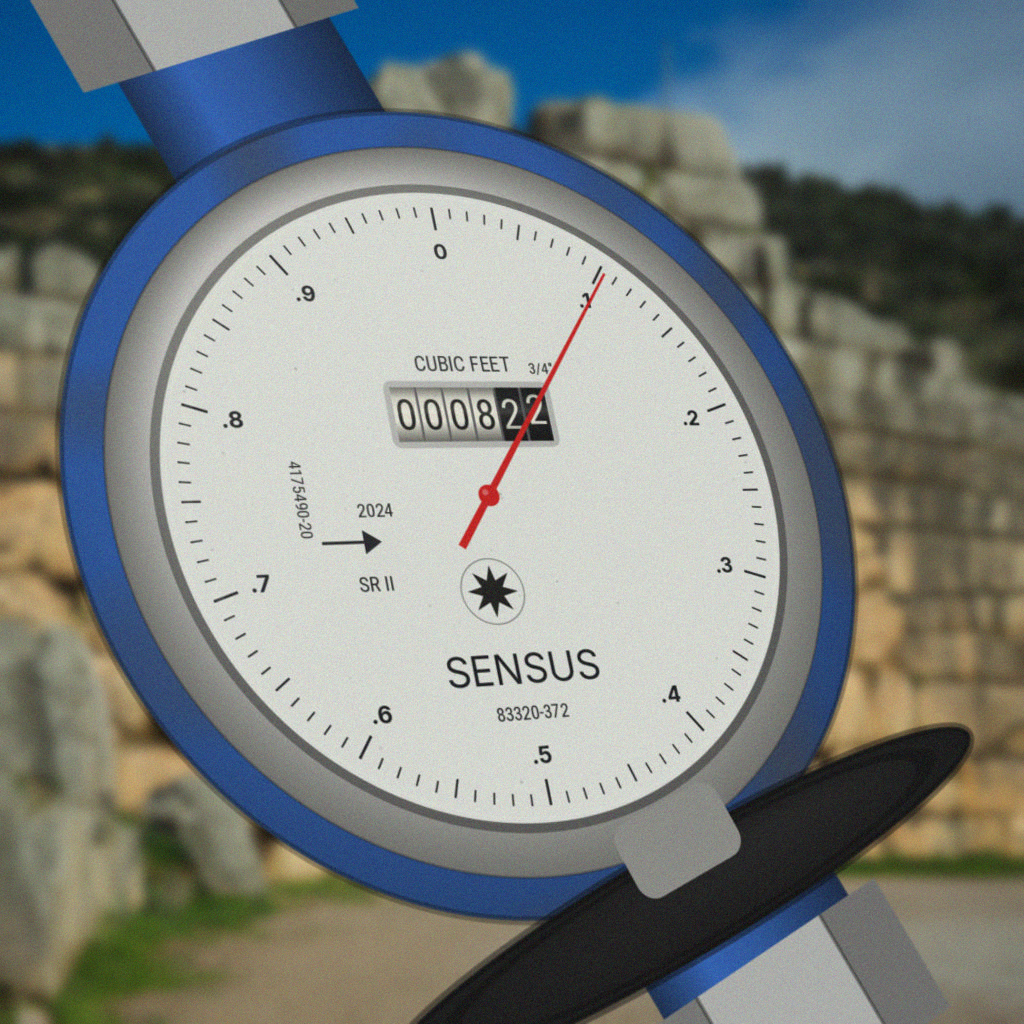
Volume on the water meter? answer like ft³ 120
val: ft³ 822.10
